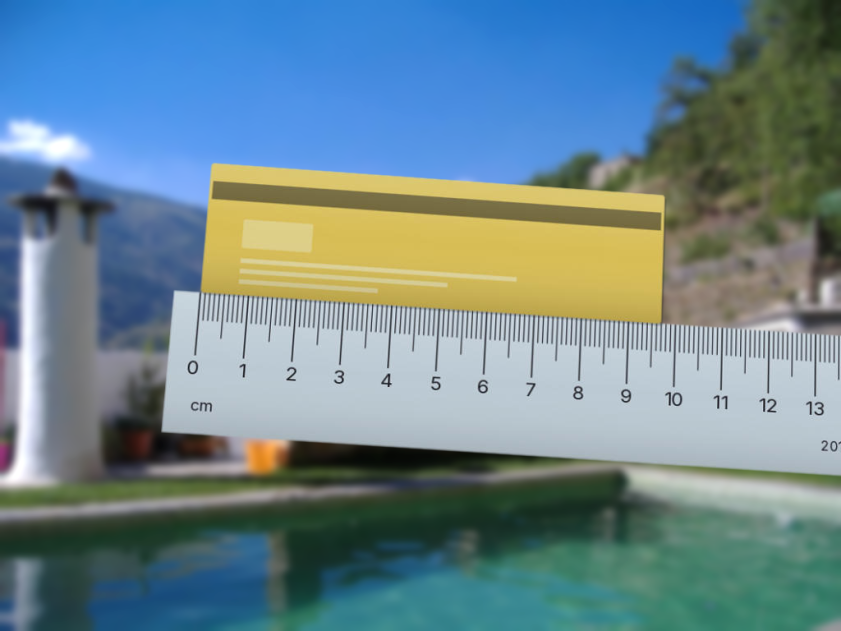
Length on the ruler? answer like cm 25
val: cm 9.7
